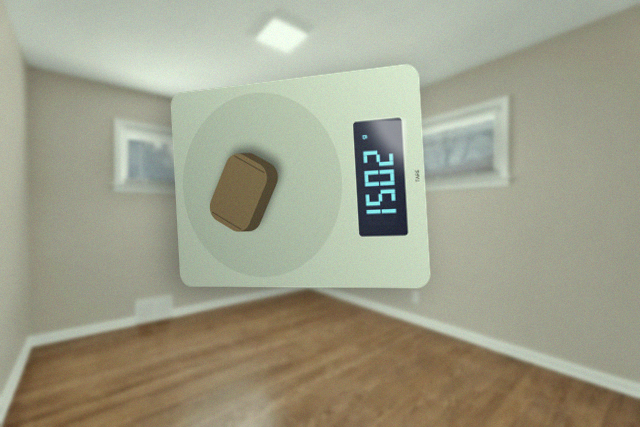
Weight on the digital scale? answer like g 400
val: g 1502
